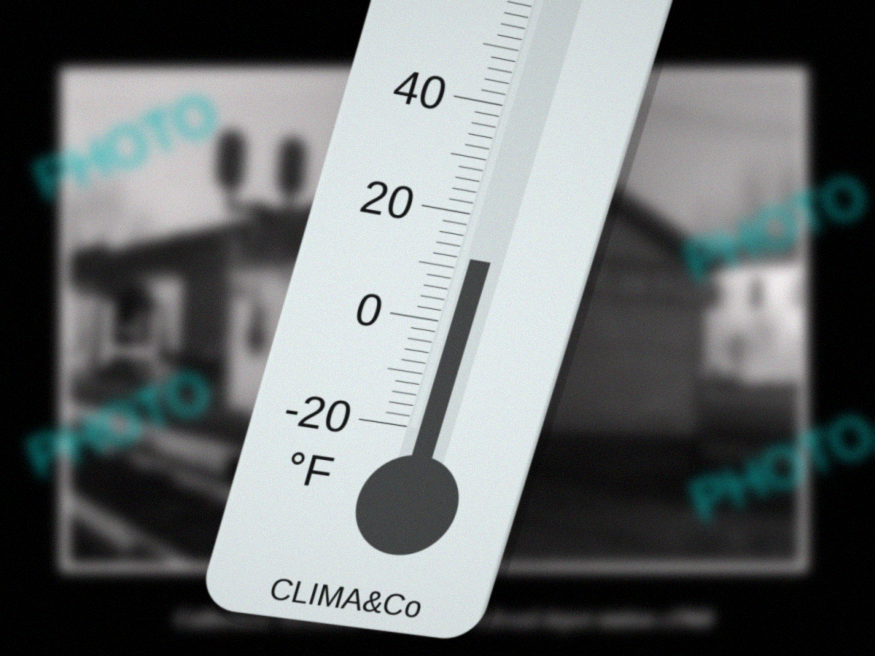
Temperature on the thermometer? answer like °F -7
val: °F 12
